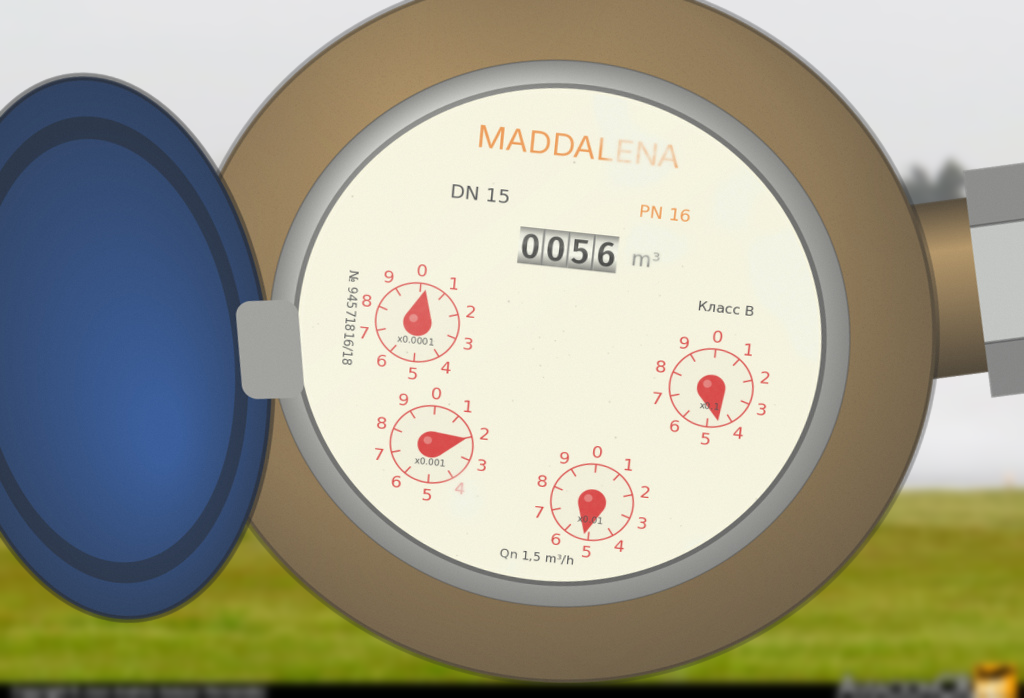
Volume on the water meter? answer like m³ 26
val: m³ 56.4520
